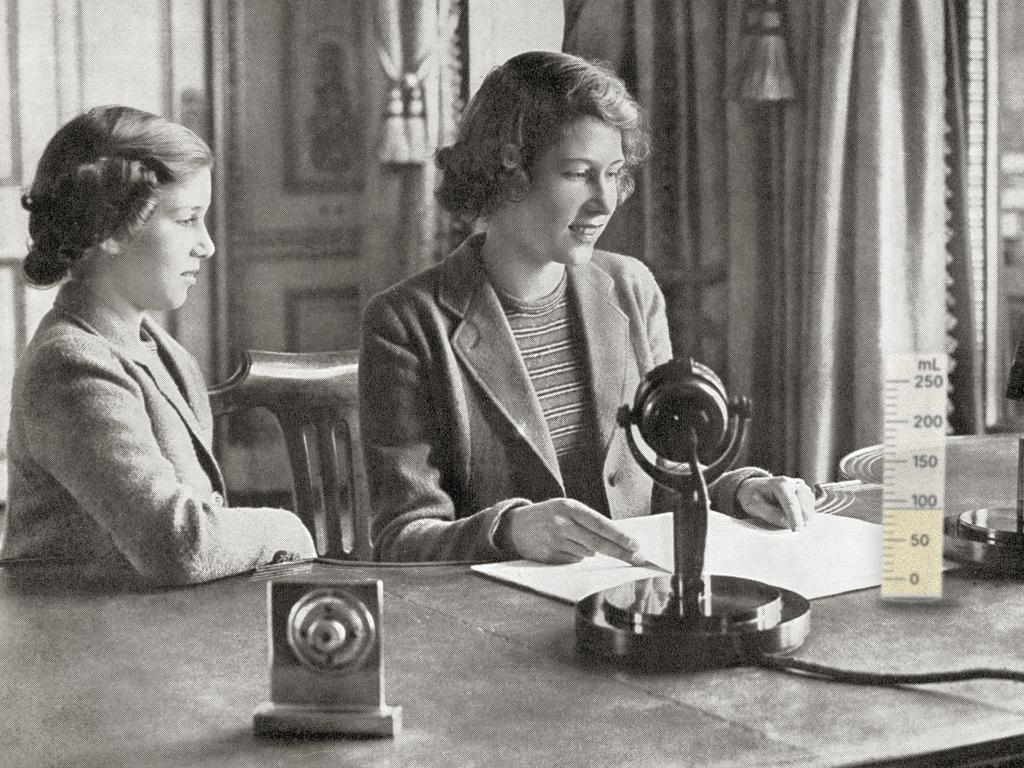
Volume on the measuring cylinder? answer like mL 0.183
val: mL 90
